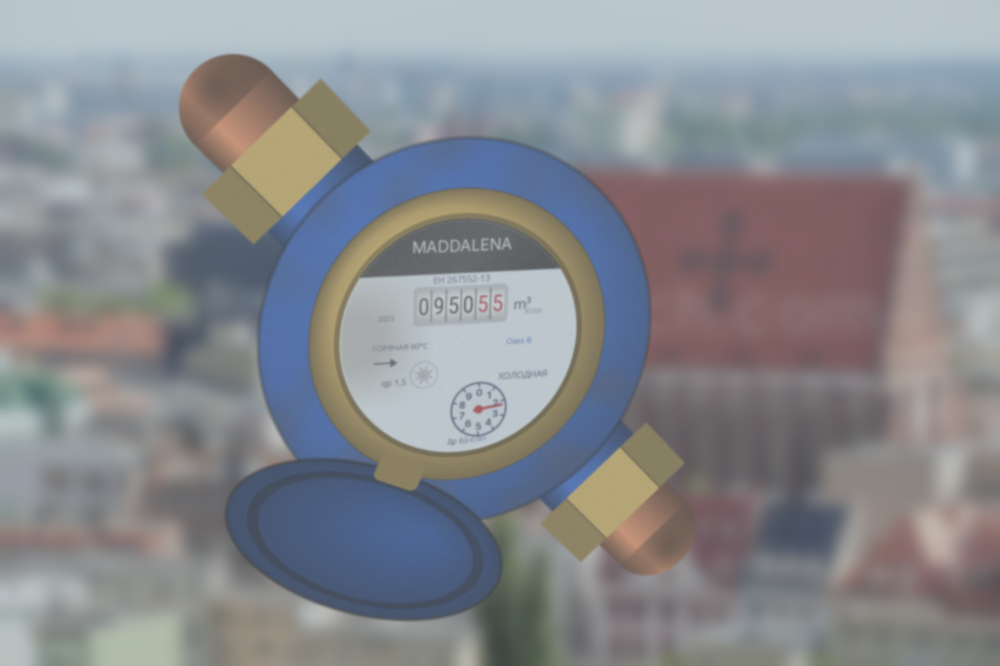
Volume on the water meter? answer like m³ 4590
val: m³ 950.552
